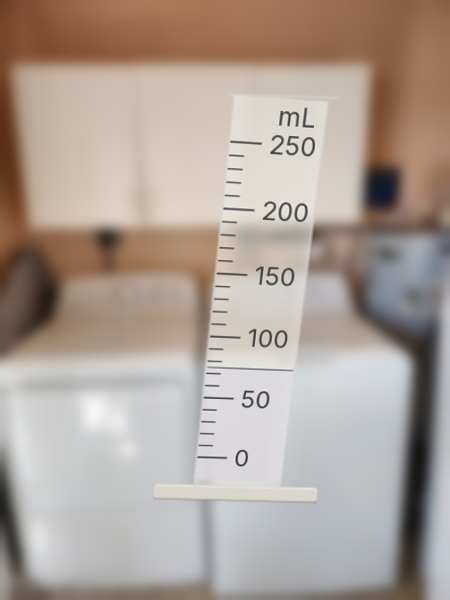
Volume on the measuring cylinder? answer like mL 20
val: mL 75
